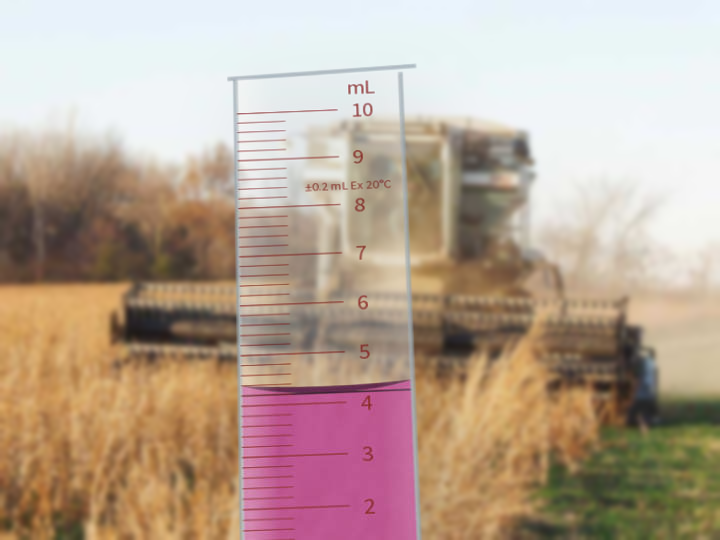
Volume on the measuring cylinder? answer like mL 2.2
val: mL 4.2
